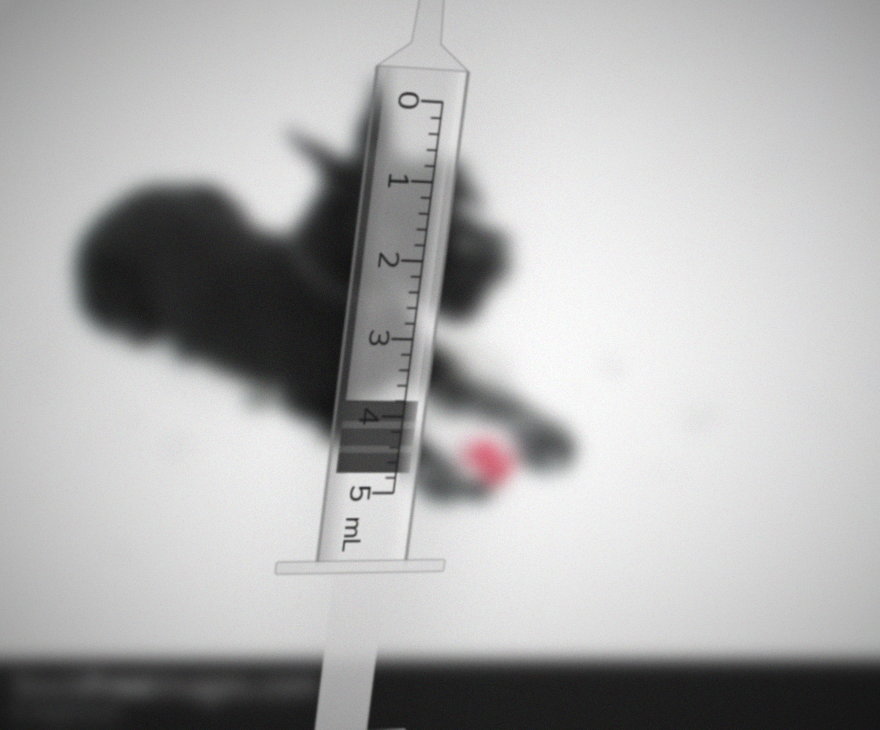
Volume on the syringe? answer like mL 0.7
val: mL 3.8
